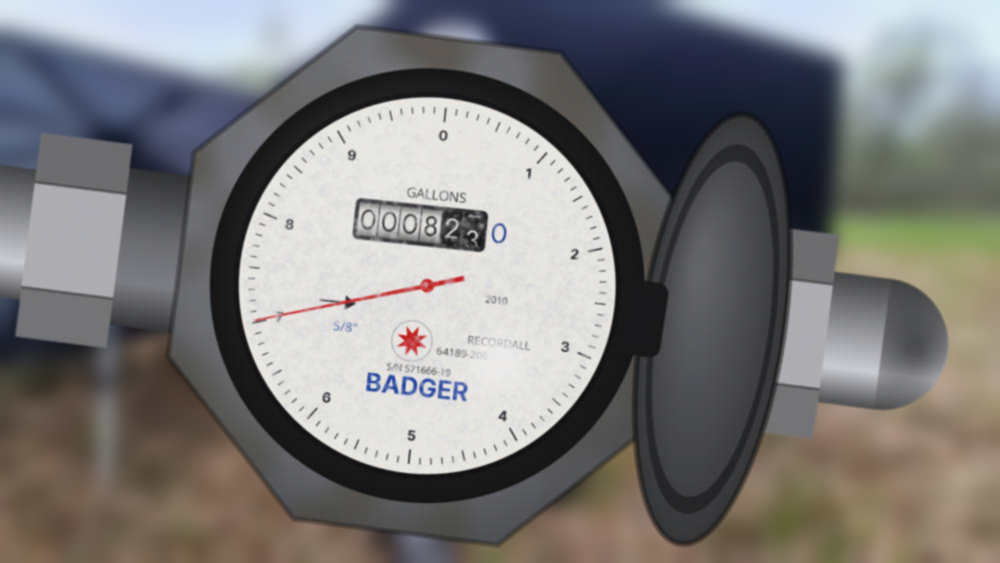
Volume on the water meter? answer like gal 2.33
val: gal 8227.0
